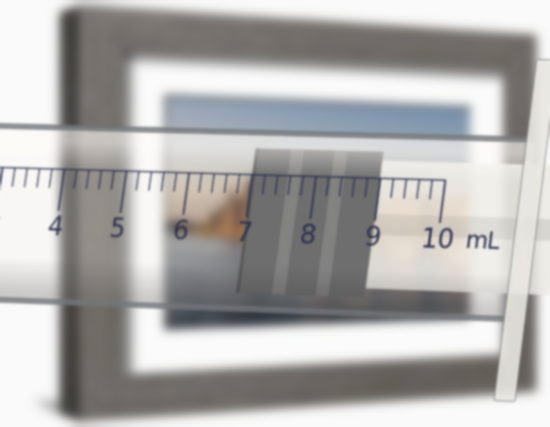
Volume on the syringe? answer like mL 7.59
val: mL 7
